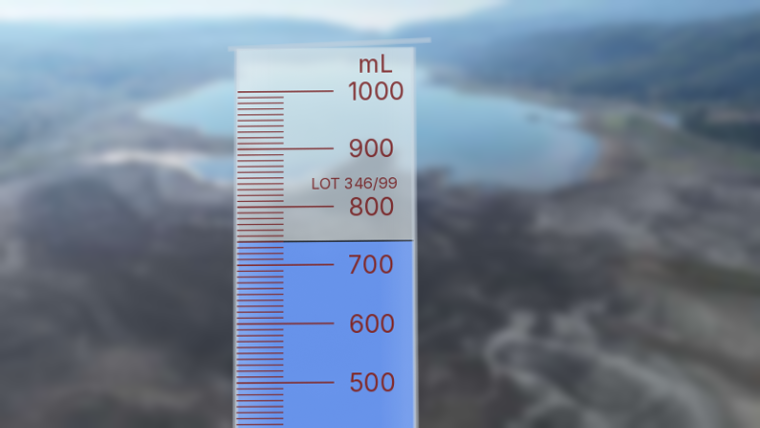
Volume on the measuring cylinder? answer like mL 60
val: mL 740
